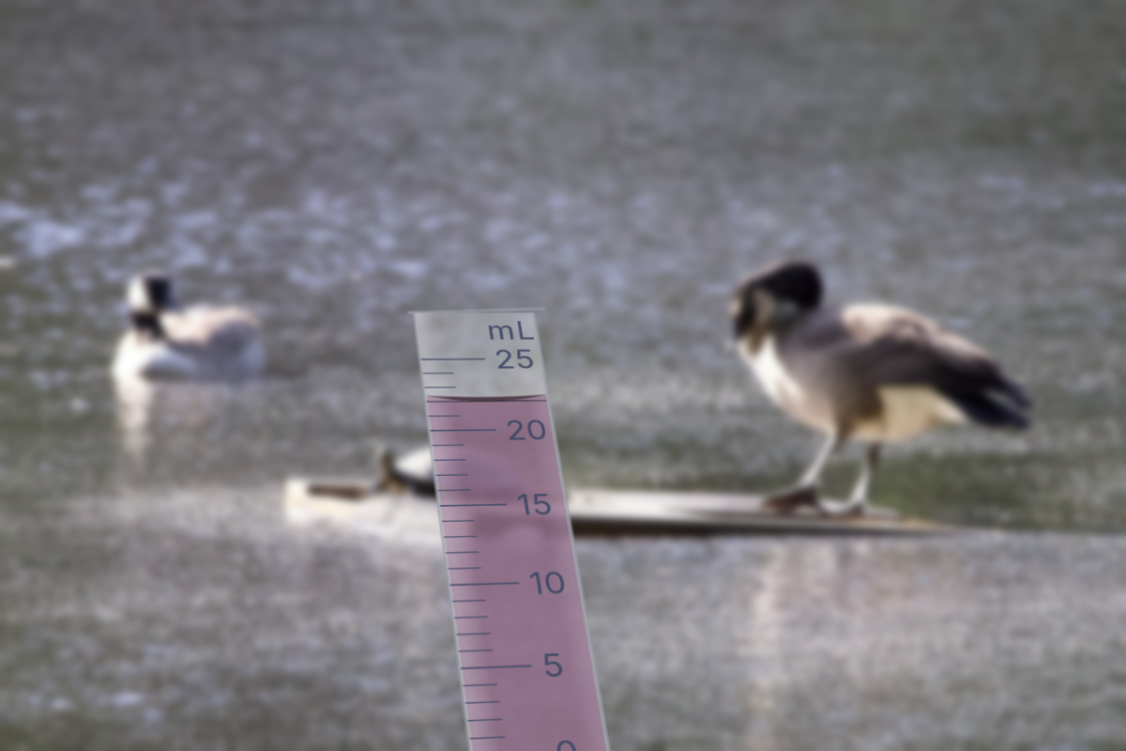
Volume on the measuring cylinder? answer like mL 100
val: mL 22
